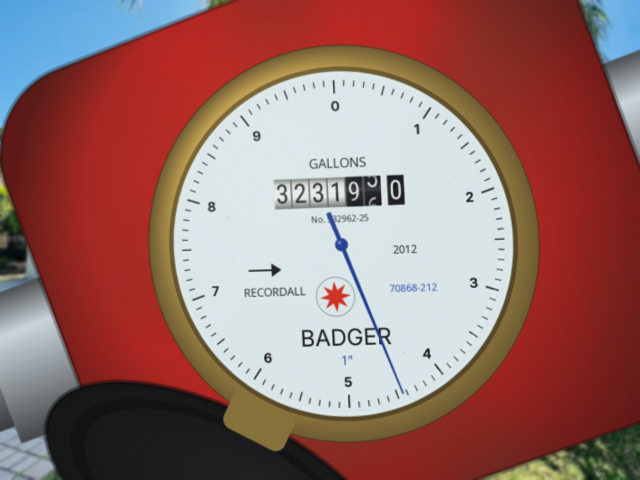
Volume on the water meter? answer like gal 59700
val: gal 3231954.4
